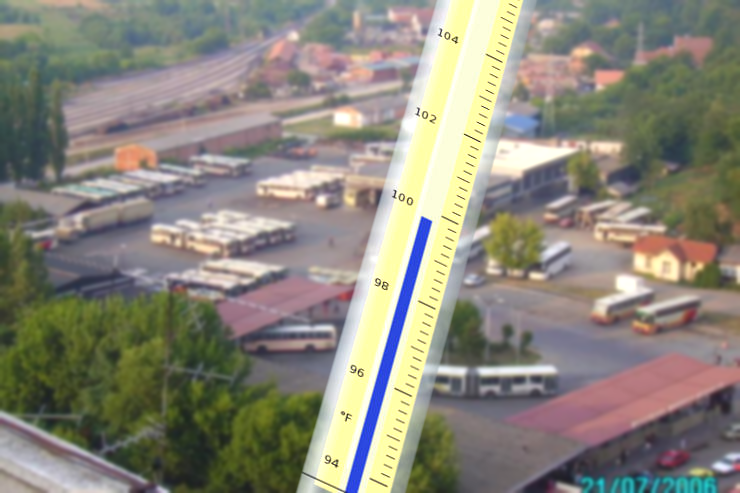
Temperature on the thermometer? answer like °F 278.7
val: °F 99.8
